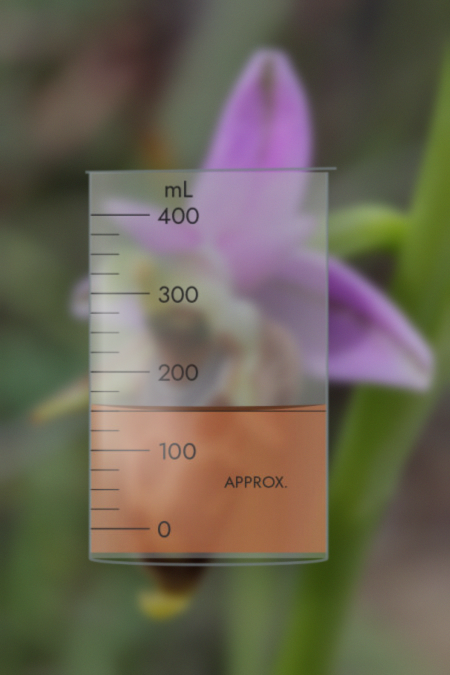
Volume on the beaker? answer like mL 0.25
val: mL 150
